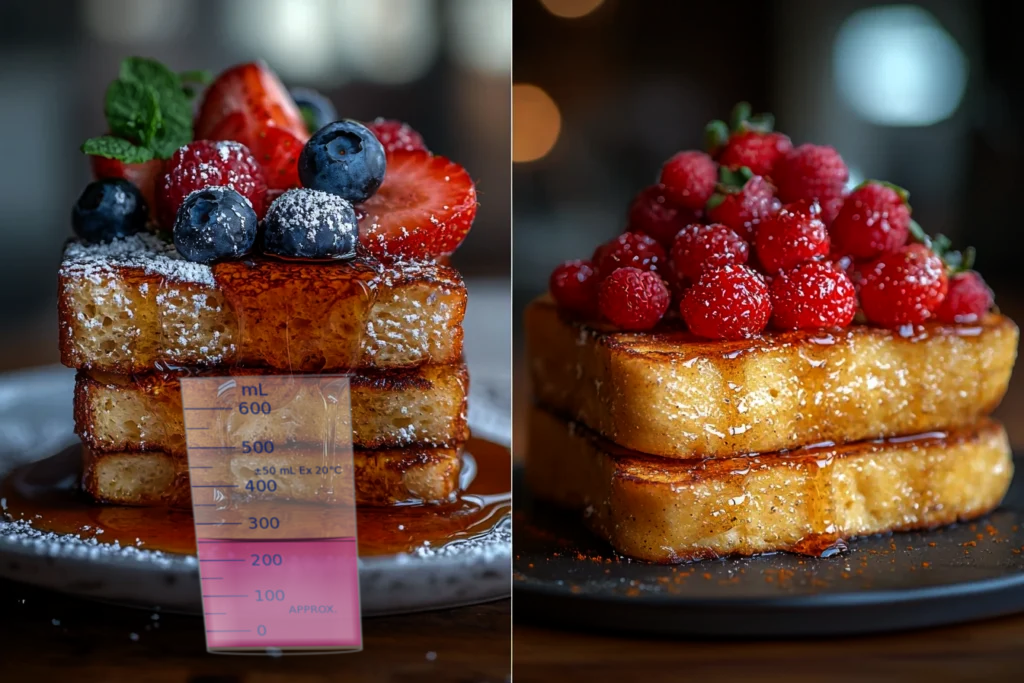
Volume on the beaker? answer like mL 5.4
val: mL 250
